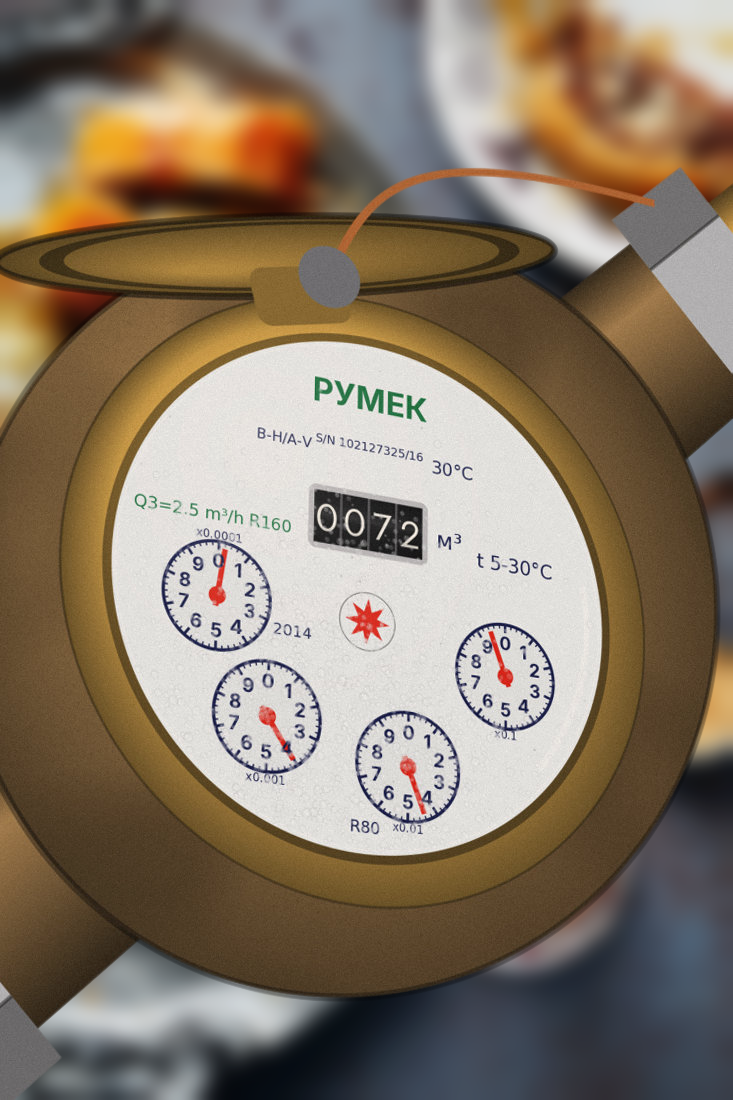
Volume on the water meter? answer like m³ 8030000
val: m³ 71.9440
